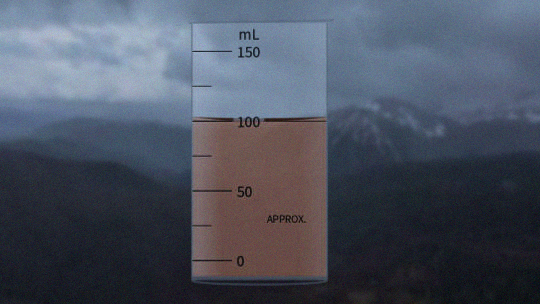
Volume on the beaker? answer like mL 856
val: mL 100
